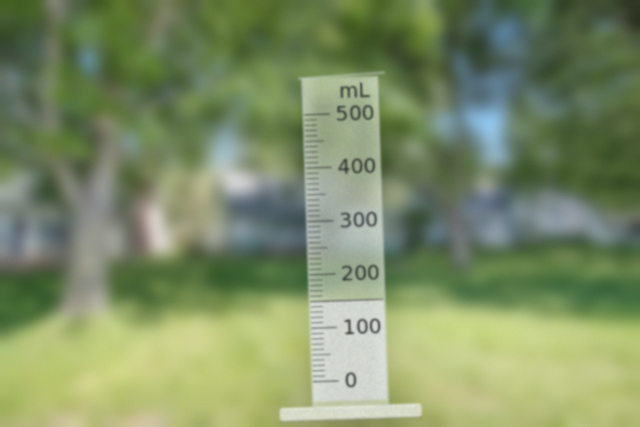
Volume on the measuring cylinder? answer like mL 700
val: mL 150
